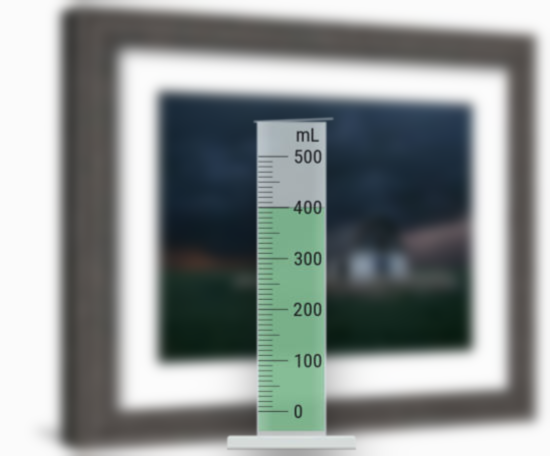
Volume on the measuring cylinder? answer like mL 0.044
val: mL 400
